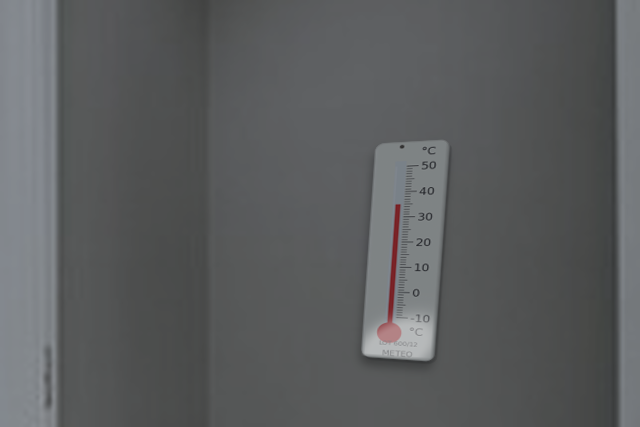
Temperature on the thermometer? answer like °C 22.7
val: °C 35
